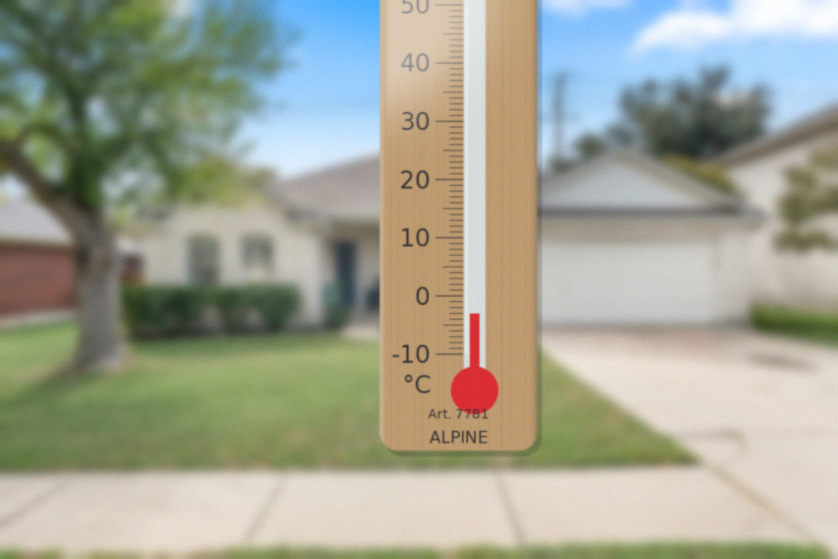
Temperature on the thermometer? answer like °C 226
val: °C -3
